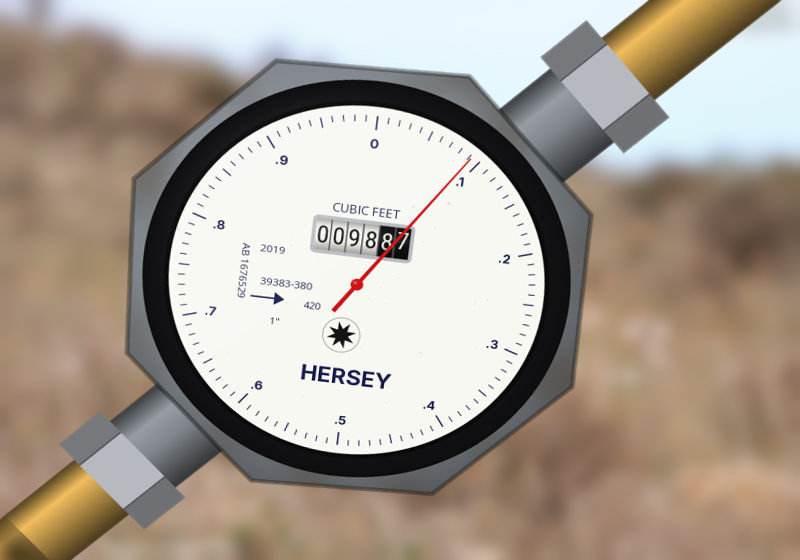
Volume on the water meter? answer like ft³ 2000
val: ft³ 9887.09
